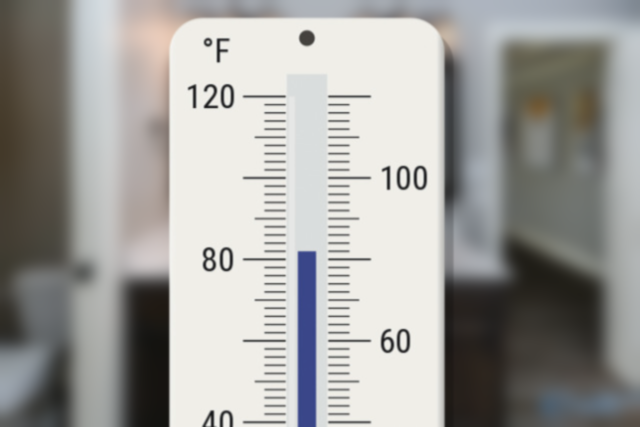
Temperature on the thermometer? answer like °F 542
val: °F 82
